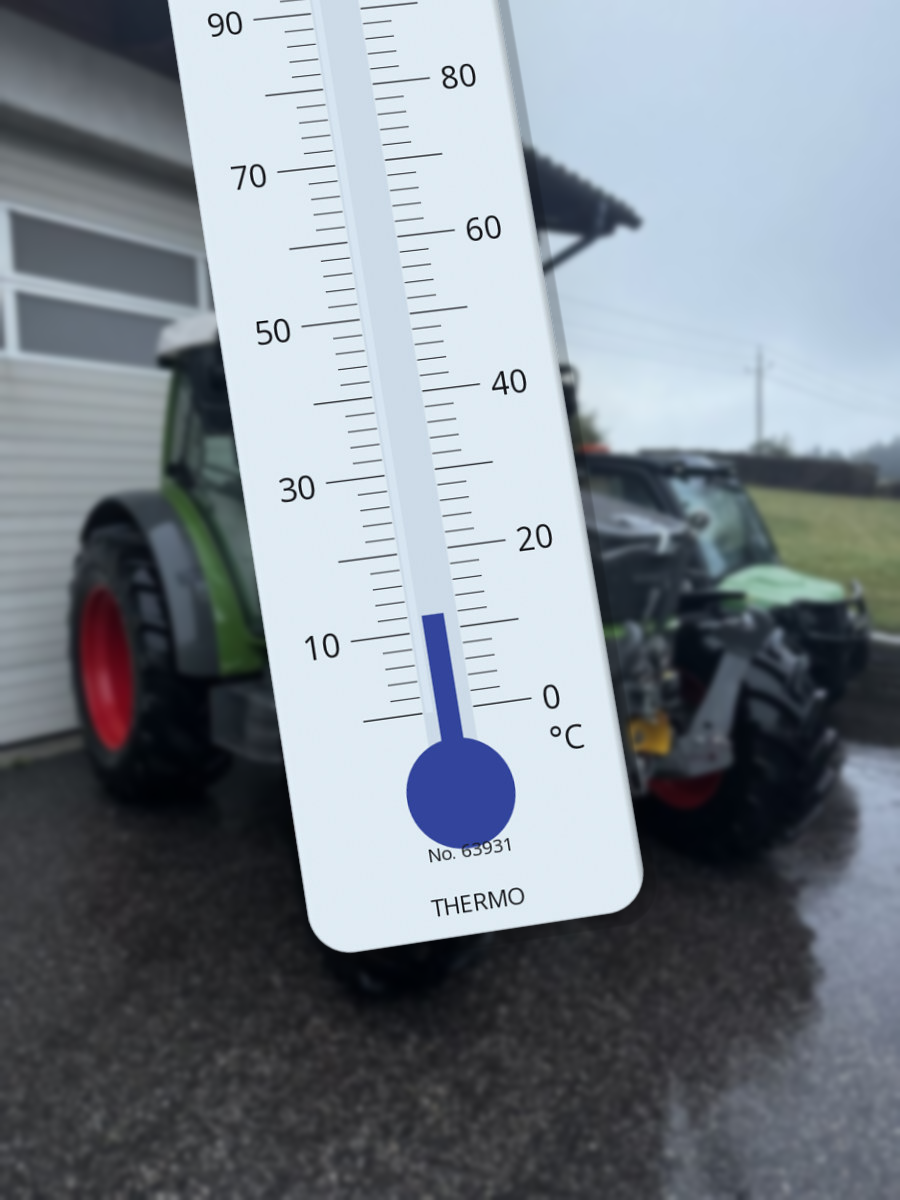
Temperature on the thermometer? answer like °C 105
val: °C 12
